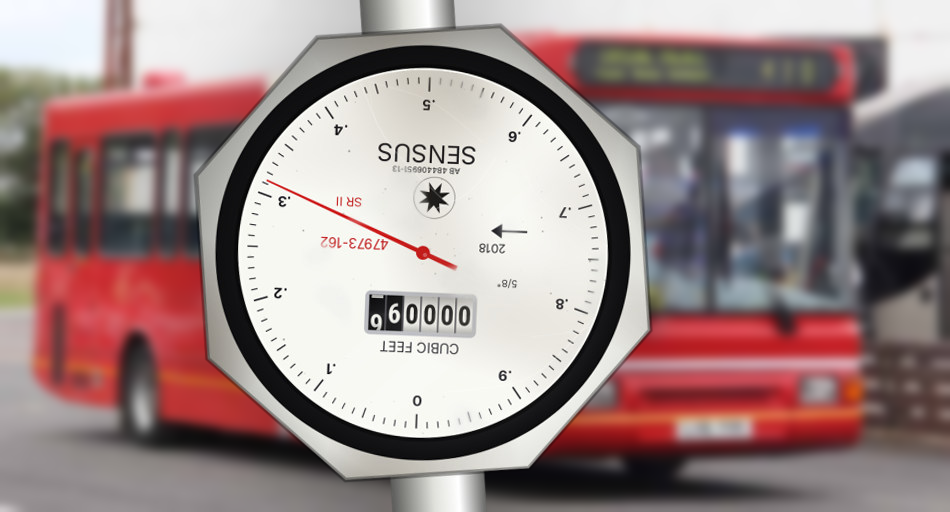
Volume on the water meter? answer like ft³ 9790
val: ft³ 96.31
